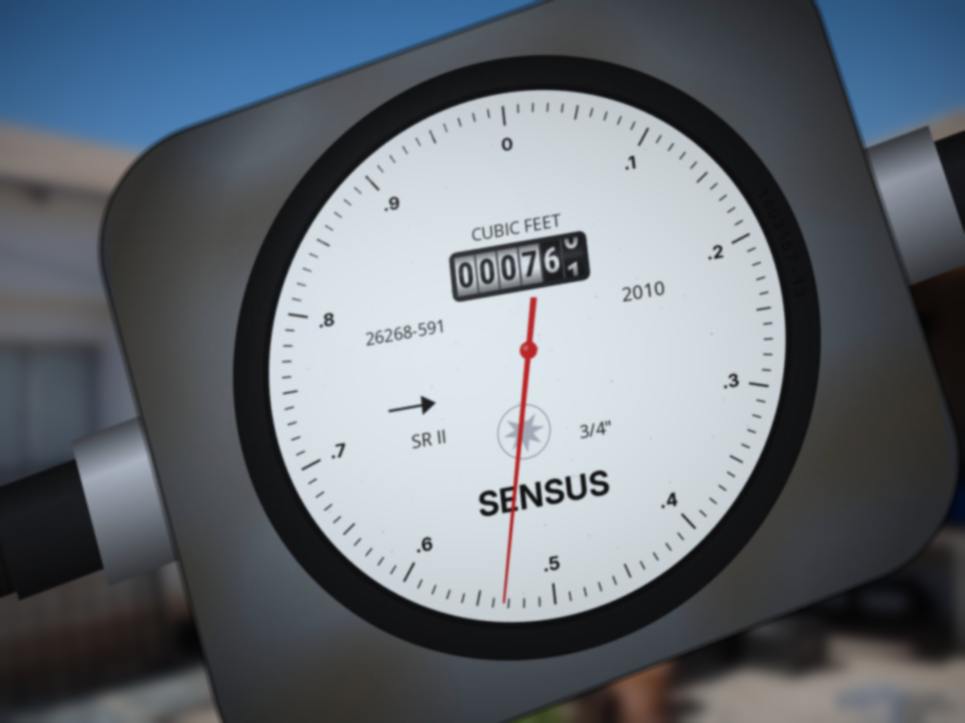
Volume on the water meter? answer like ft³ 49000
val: ft³ 760.53
